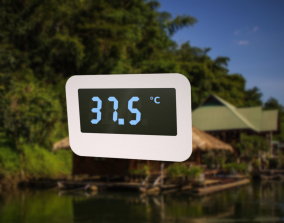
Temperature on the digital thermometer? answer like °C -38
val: °C 37.5
